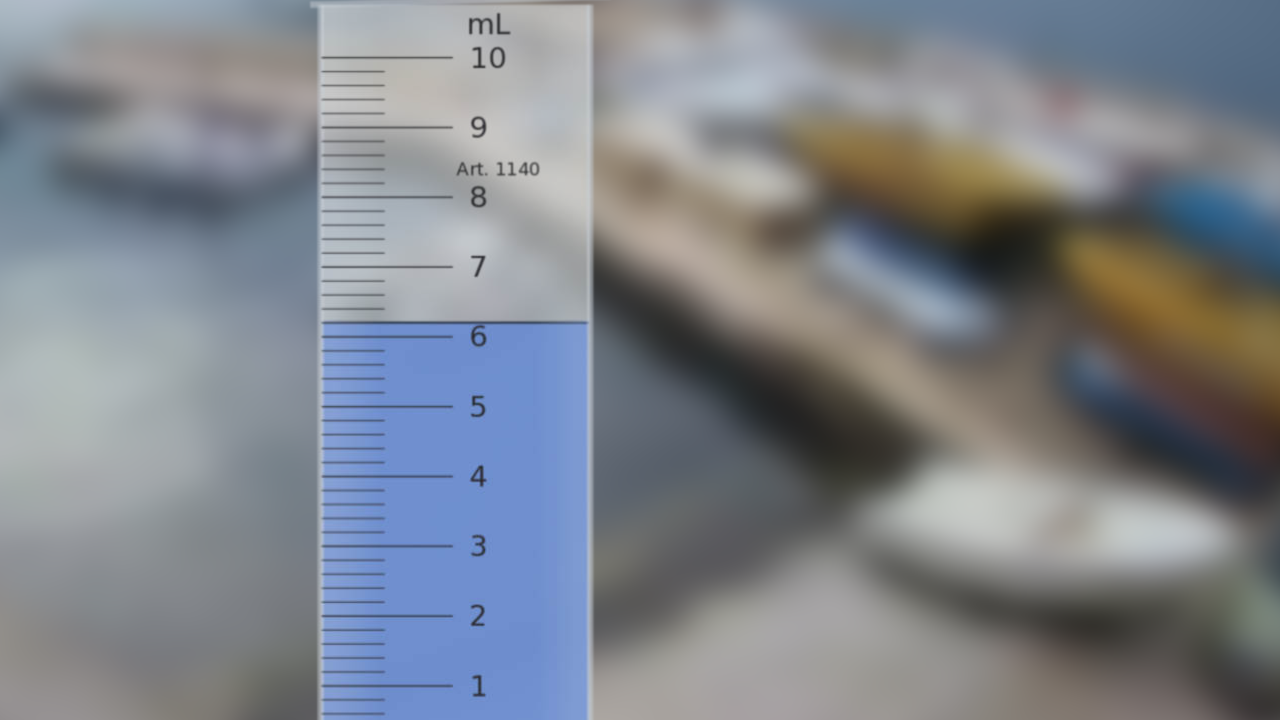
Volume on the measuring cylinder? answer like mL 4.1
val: mL 6.2
